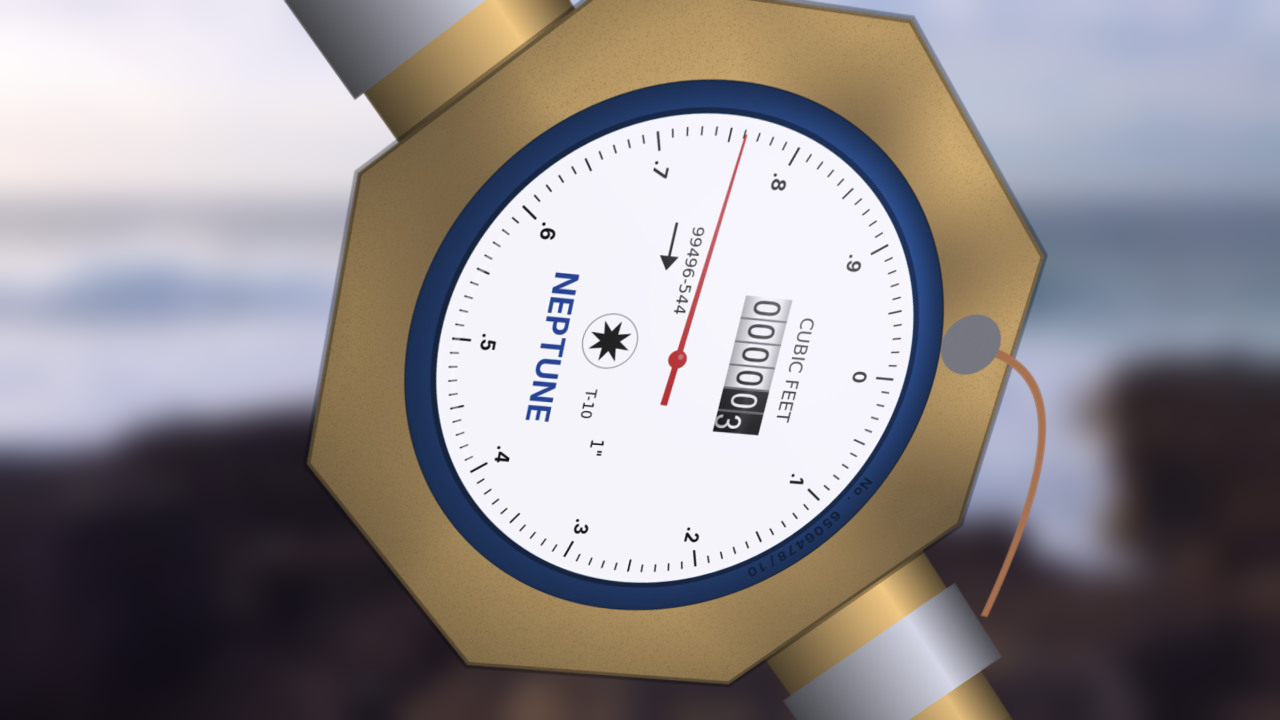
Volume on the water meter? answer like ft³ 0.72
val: ft³ 2.76
